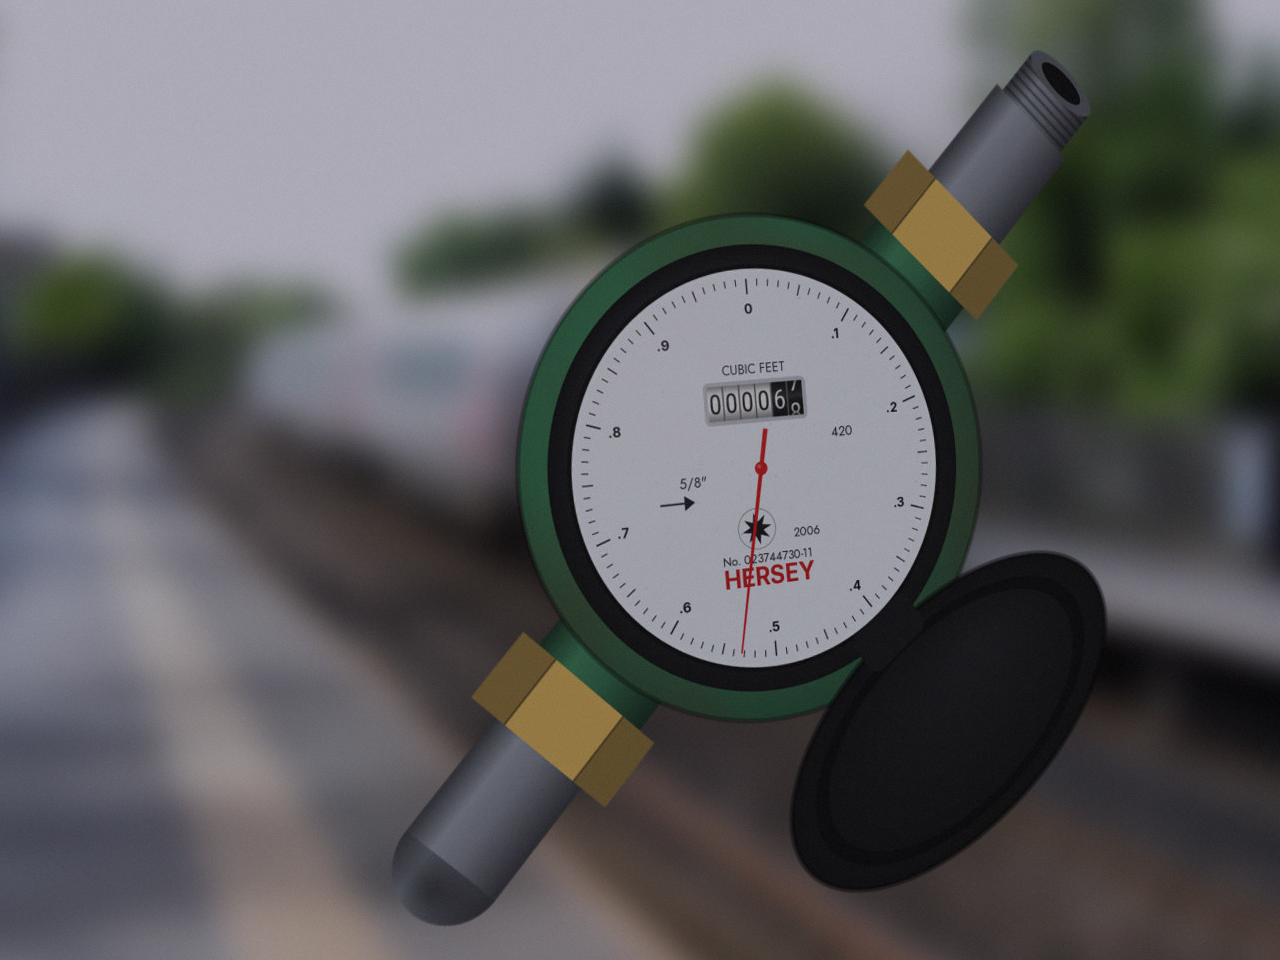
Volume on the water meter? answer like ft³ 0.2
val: ft³ 67.53
